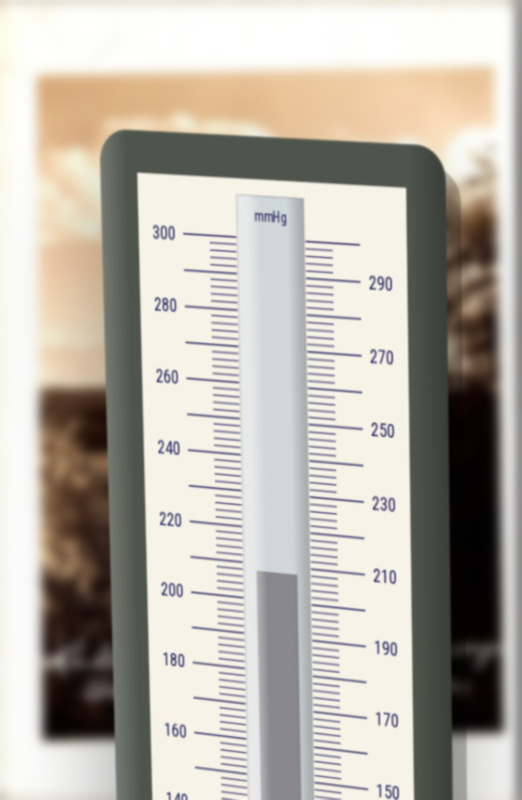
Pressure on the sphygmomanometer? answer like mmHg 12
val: mmHg 208
